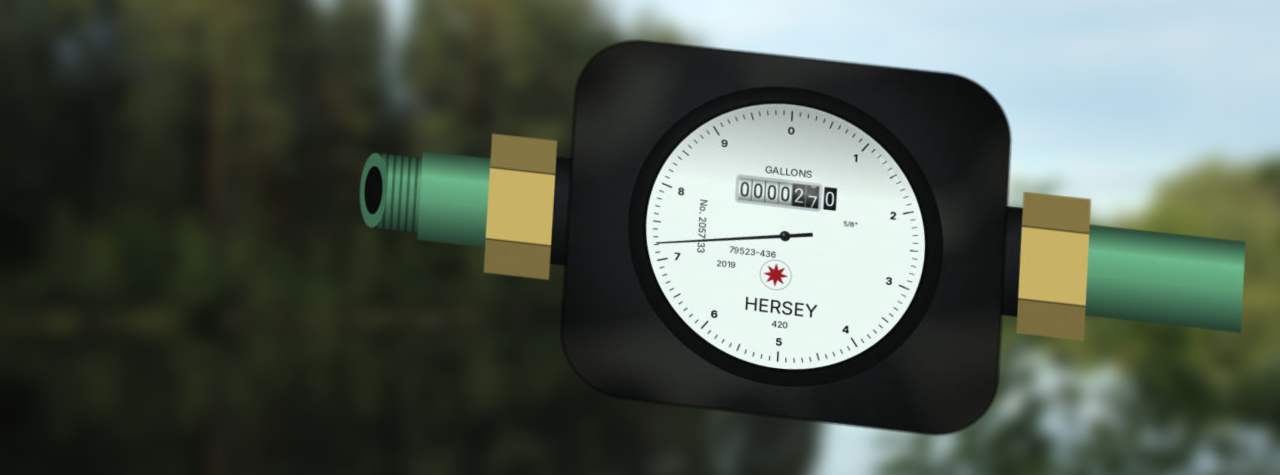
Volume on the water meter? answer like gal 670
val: gal 267.2
